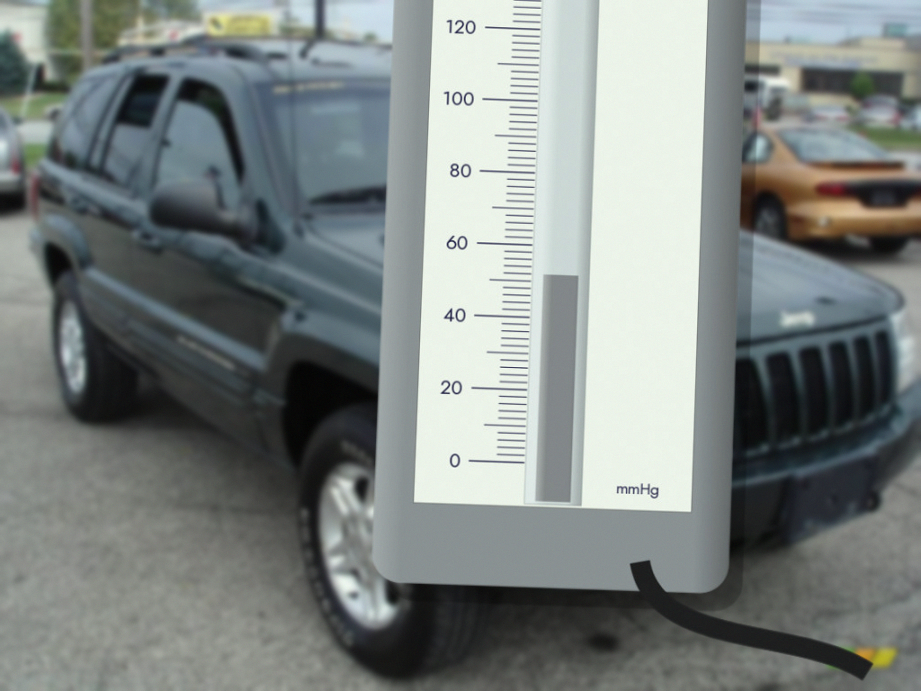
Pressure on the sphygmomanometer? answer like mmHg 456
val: mmHg 52
